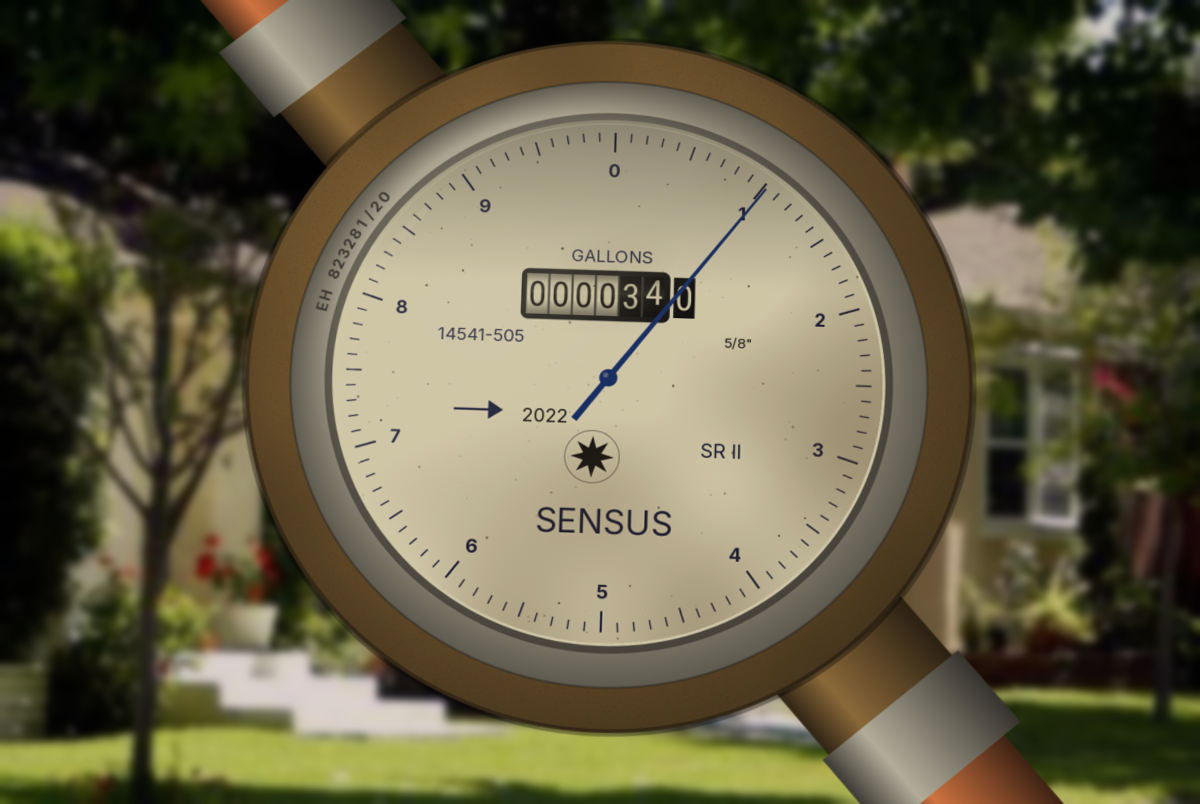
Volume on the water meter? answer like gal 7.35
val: gal 341.0
